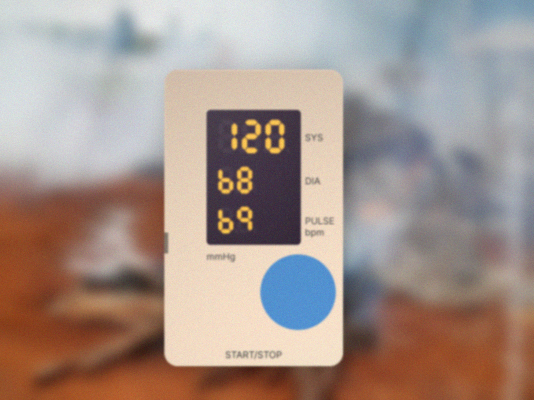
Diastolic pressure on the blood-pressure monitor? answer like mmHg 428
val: mmHg 68
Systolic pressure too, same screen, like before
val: mmHg 120
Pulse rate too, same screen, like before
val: bpm 69
